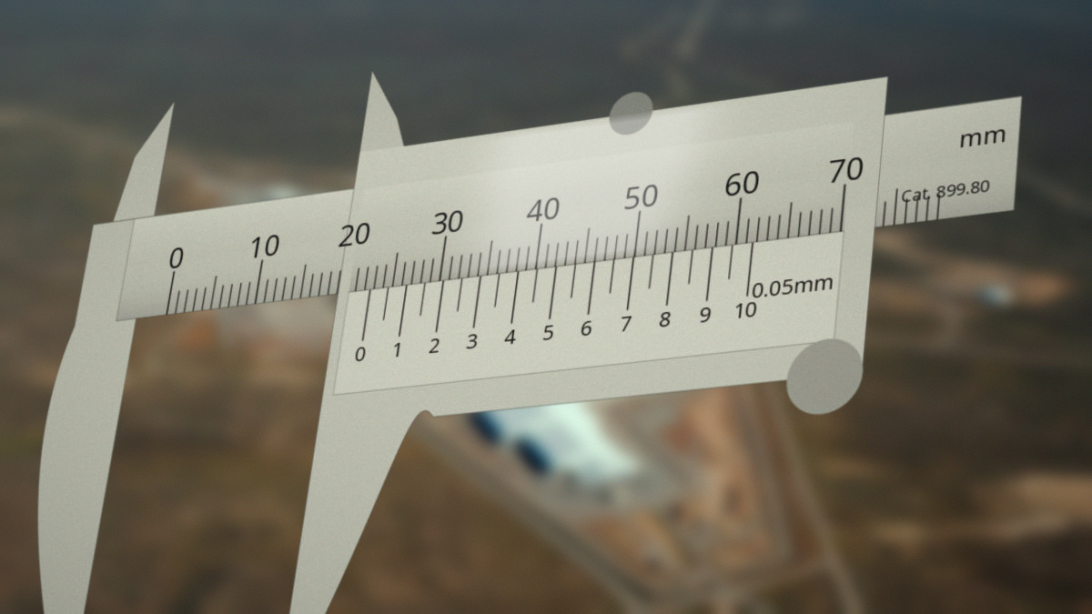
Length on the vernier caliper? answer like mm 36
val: mm 22.6
